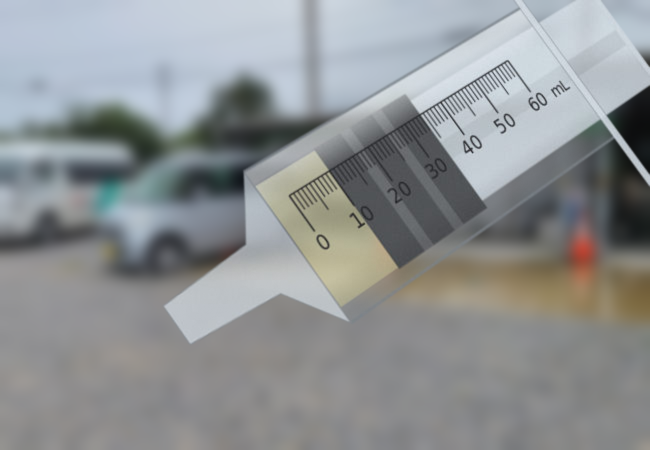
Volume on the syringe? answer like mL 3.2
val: mL 10
